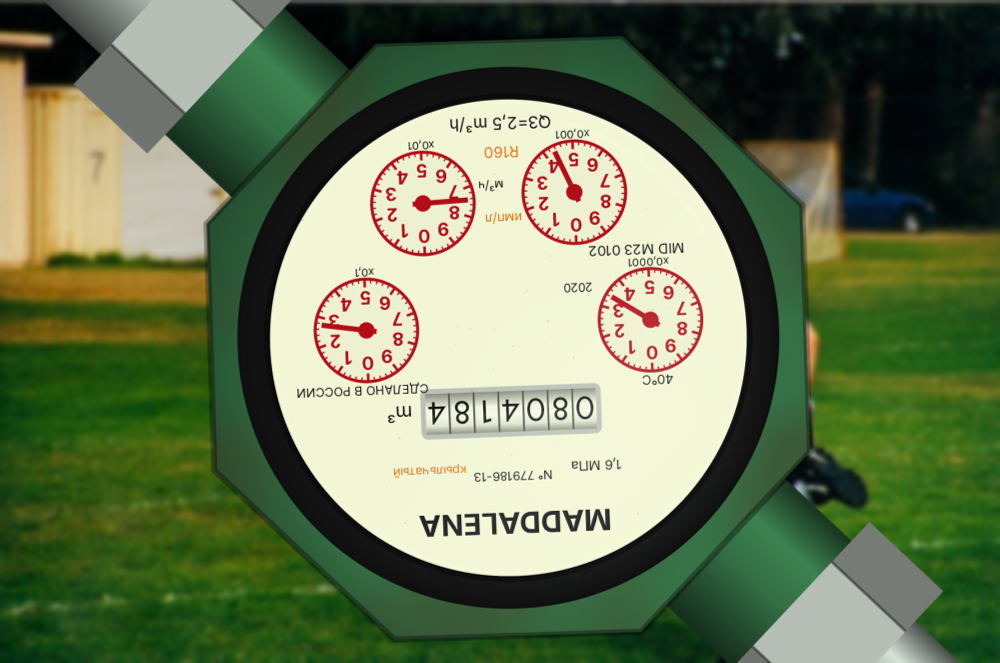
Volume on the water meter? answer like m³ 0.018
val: m³ 804184.2743
